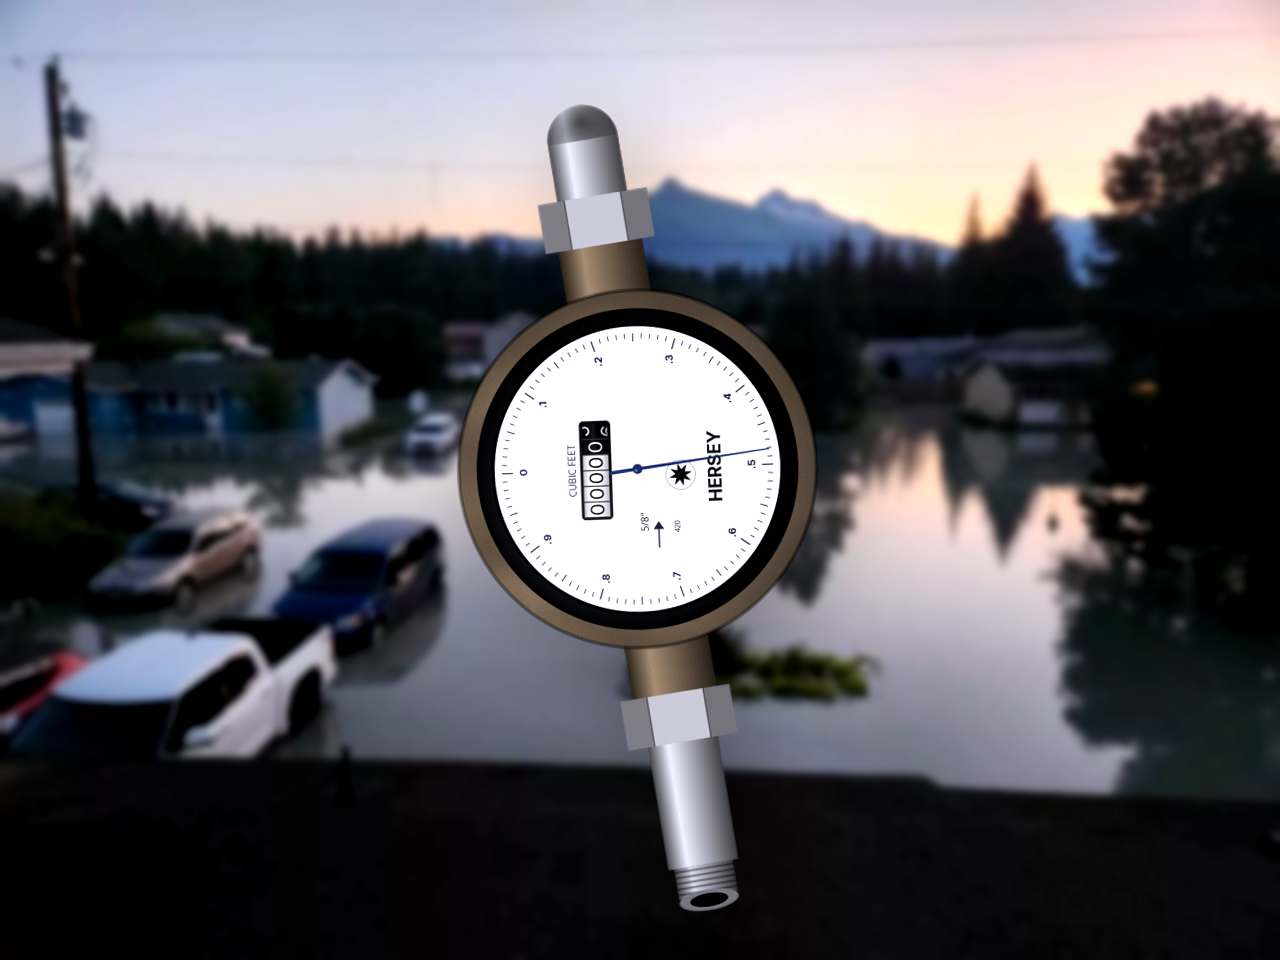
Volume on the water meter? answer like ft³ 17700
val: ft³ 5.48
